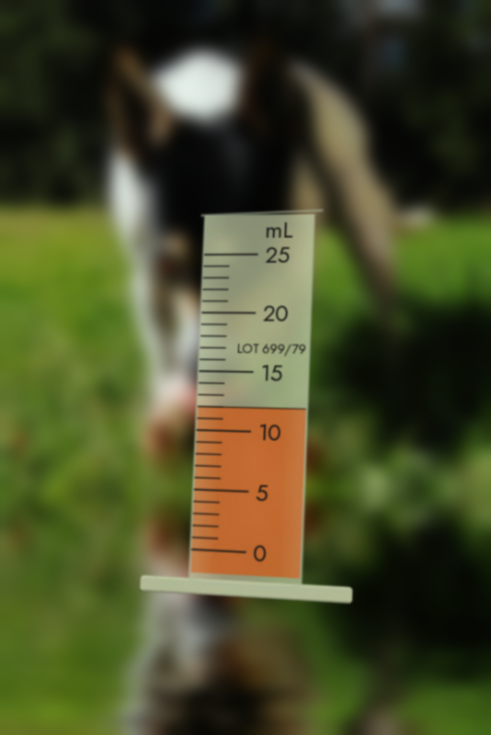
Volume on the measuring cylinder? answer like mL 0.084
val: mL 12
